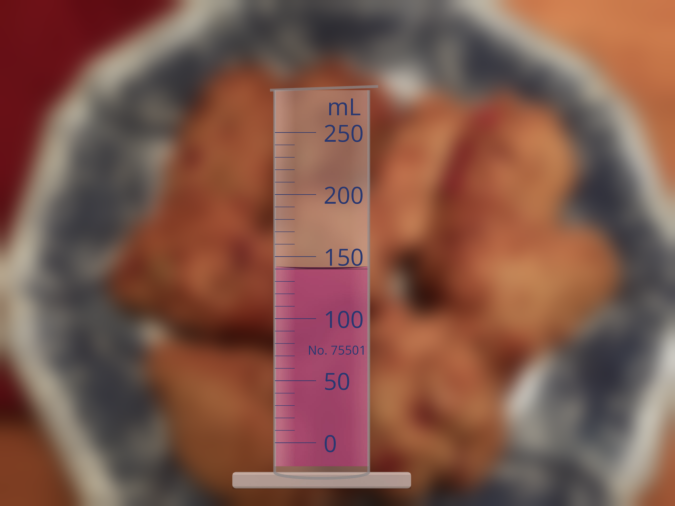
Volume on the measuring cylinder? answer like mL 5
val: mL 140
